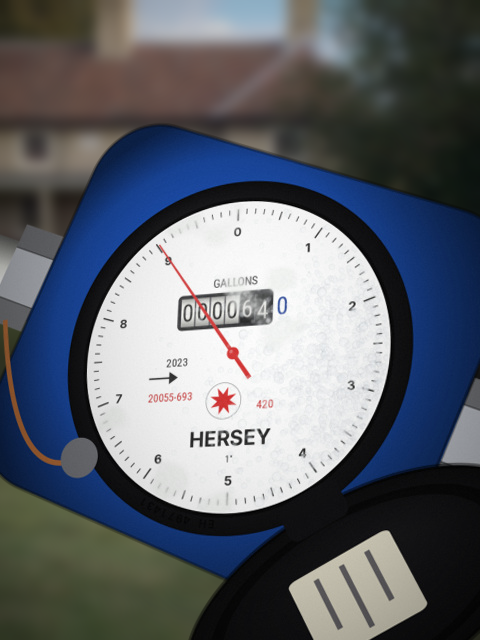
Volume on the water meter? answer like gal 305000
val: gal 639.0
